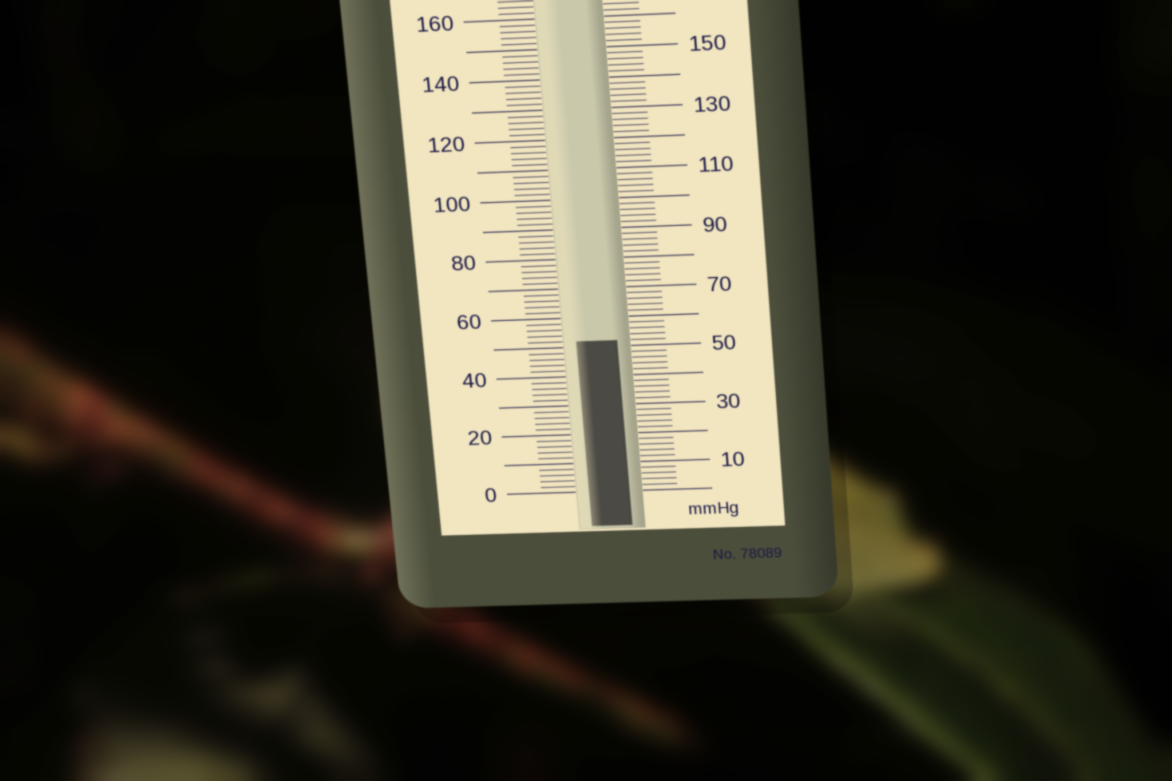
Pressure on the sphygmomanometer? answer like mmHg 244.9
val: mmHg 52
